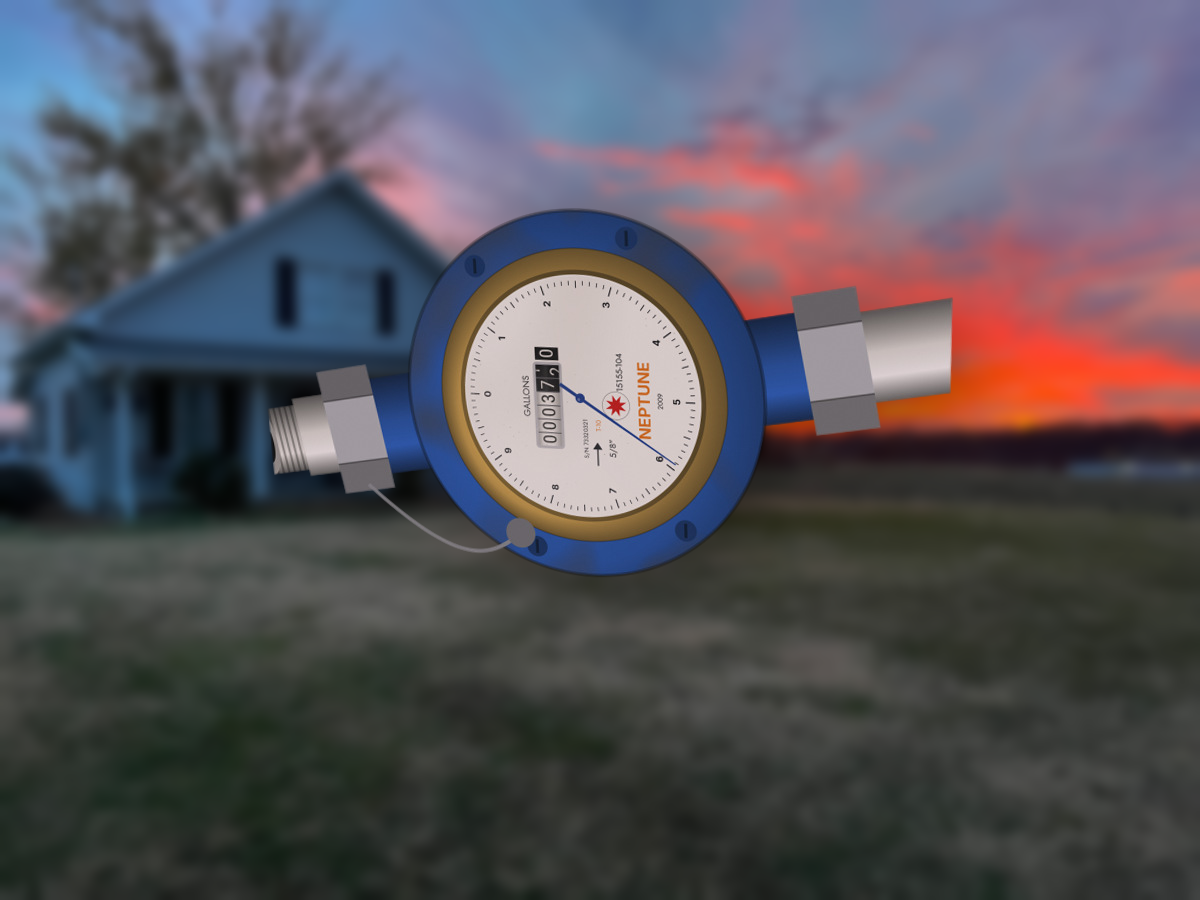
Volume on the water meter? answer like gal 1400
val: gal 3715.9
